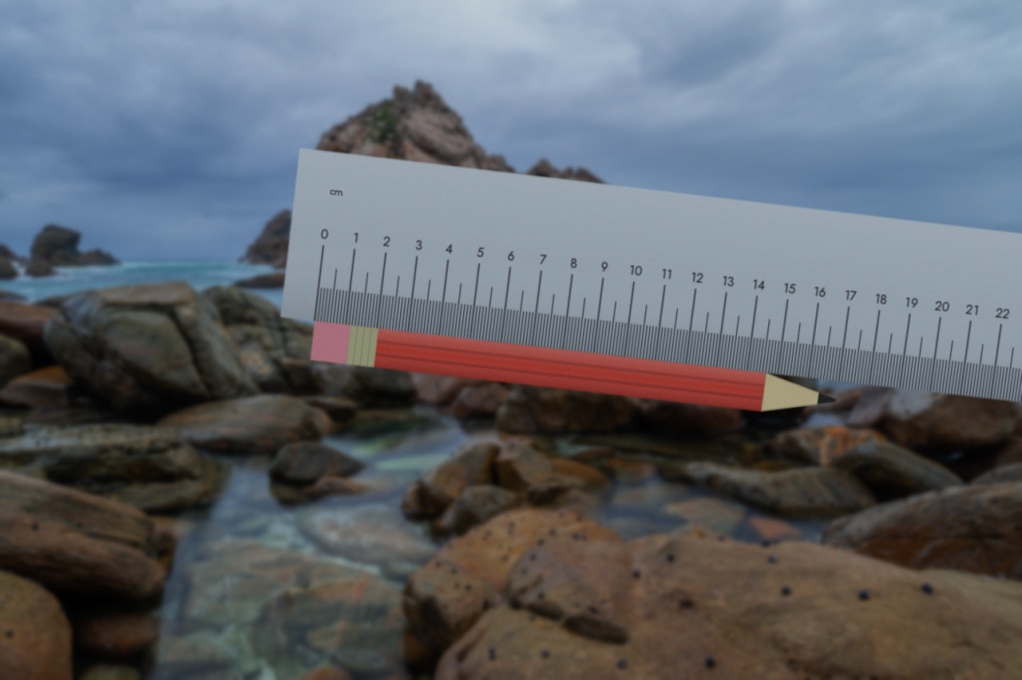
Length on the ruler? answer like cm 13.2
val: cm 17
